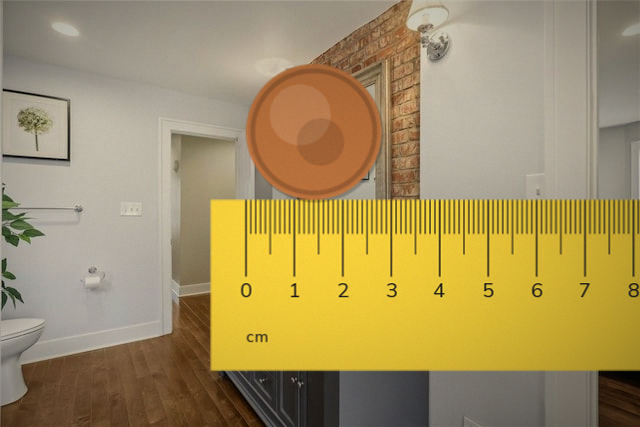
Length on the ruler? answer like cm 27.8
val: cm 2.8
